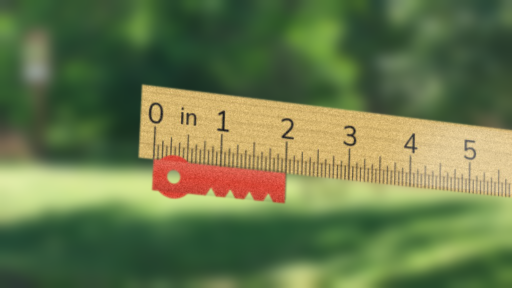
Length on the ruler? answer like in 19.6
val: in 2
